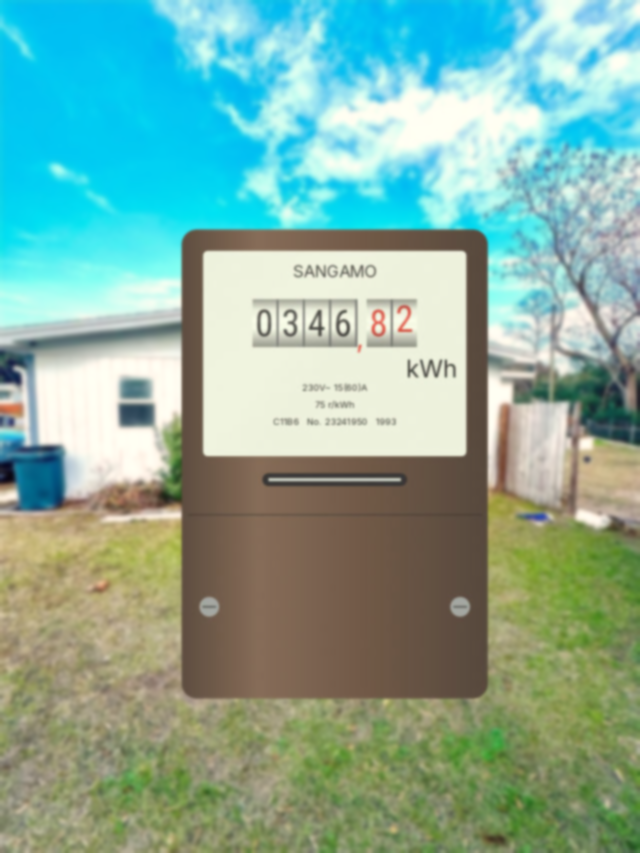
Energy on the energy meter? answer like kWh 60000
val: kWh 346.82
